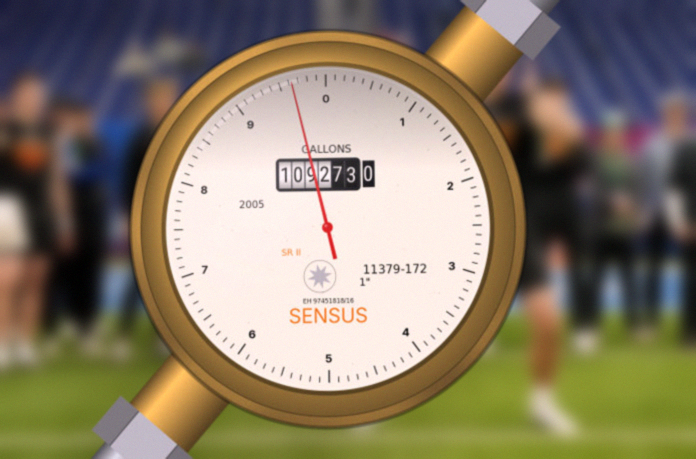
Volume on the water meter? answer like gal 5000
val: gal 1092729.6
